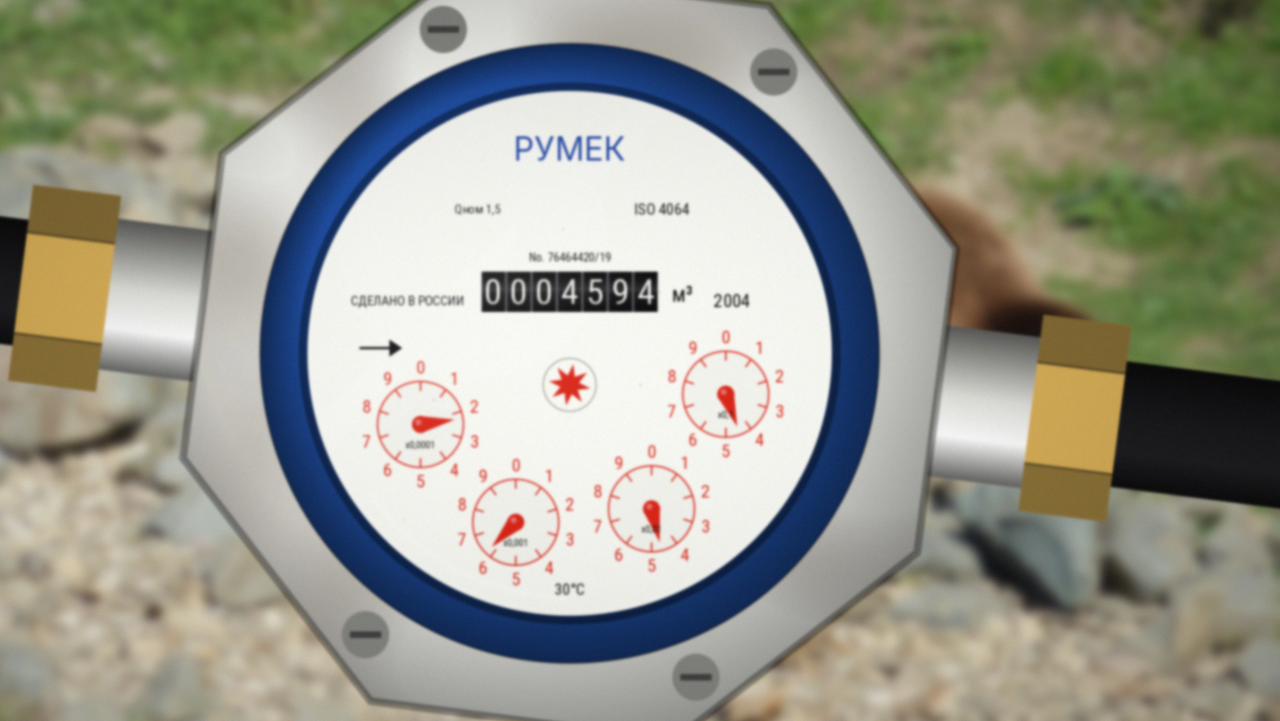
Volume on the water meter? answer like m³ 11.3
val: m³ 4594.4462
